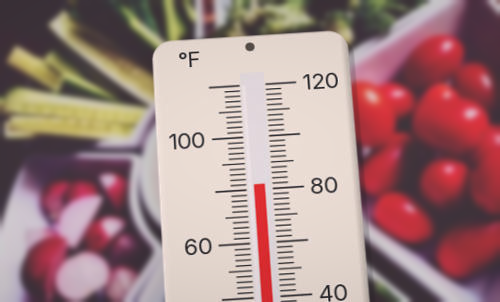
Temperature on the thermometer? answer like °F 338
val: °F 82
